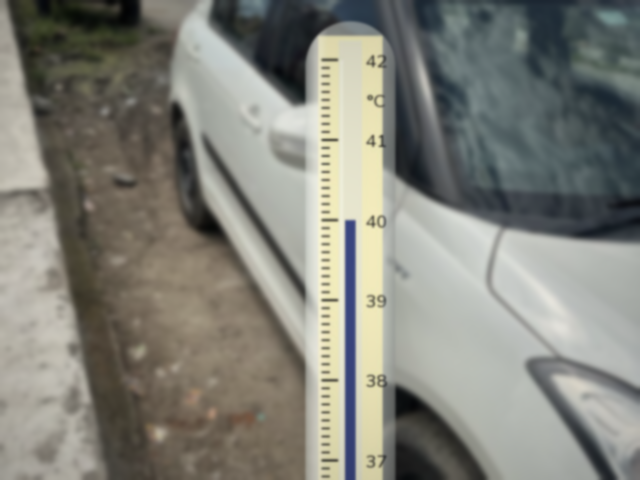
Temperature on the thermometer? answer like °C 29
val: °C 40
